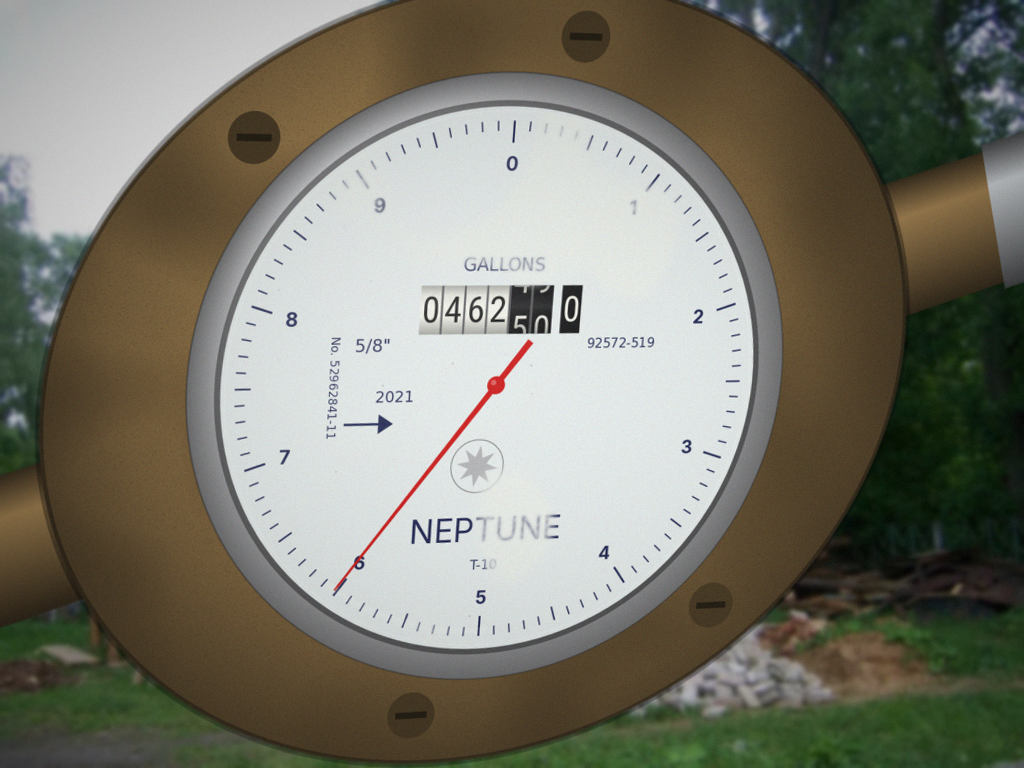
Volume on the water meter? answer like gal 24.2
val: gal 462496.0
